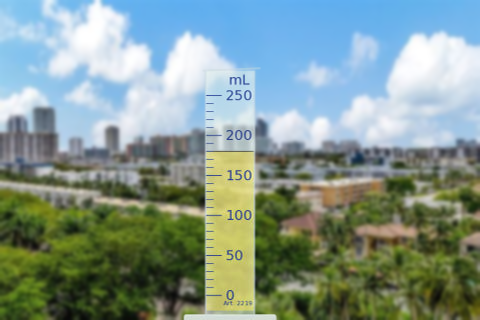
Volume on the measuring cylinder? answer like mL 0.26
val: mL 180
